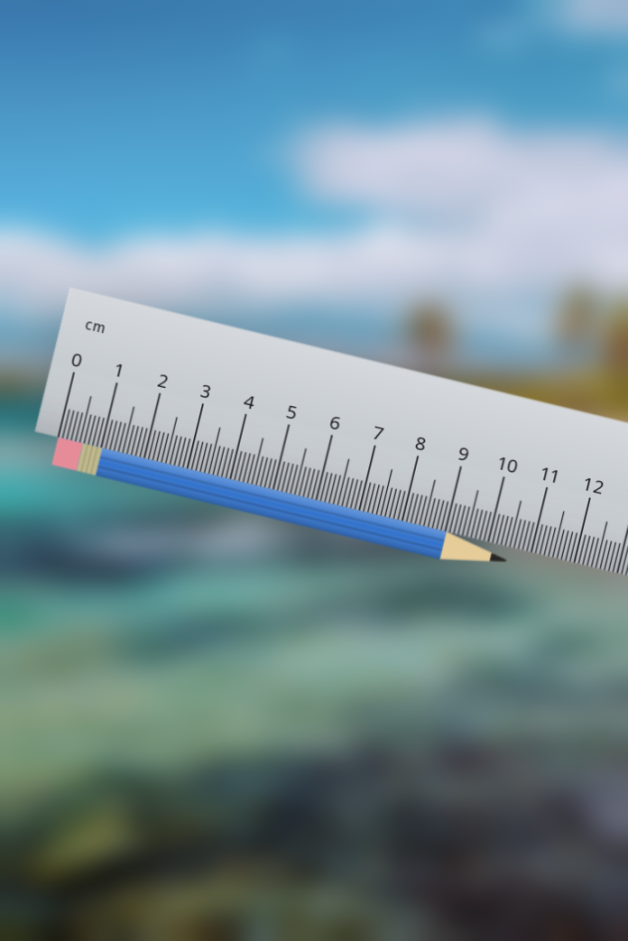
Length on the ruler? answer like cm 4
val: cm 10.5
